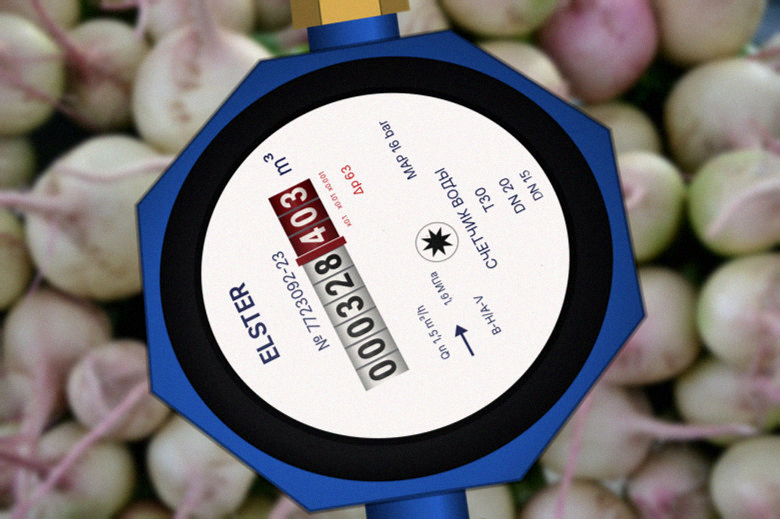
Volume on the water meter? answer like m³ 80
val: m³ 328.403
